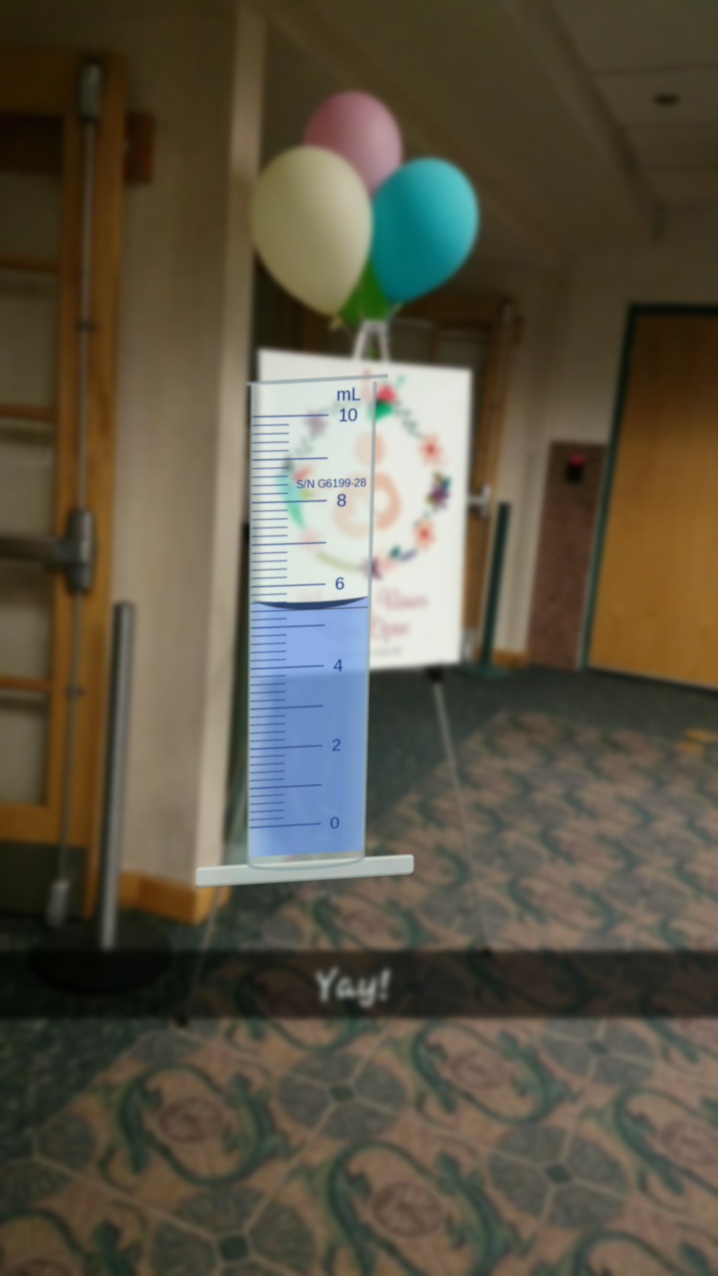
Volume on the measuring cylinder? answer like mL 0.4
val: mL 5.4
